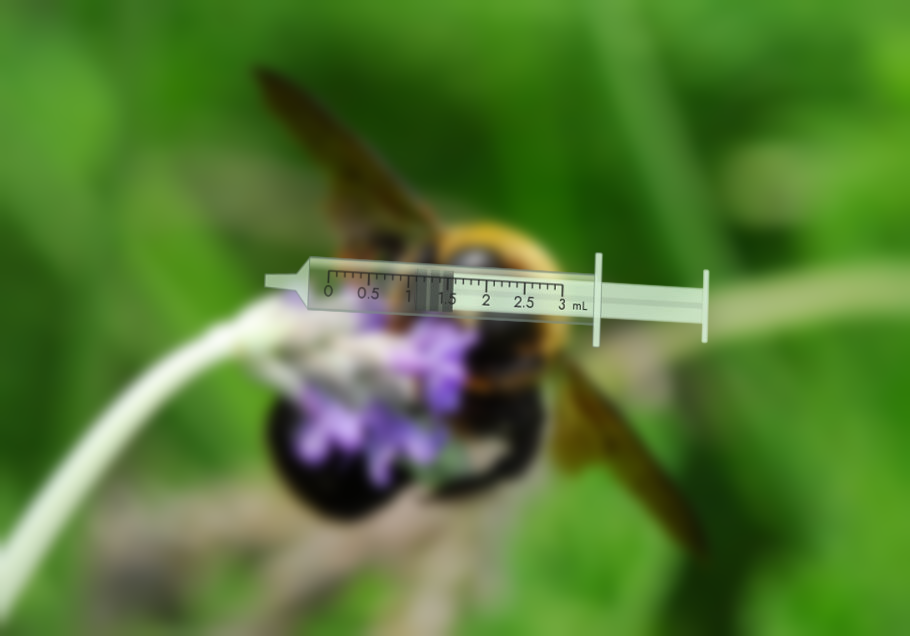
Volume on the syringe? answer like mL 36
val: mL 1.1
